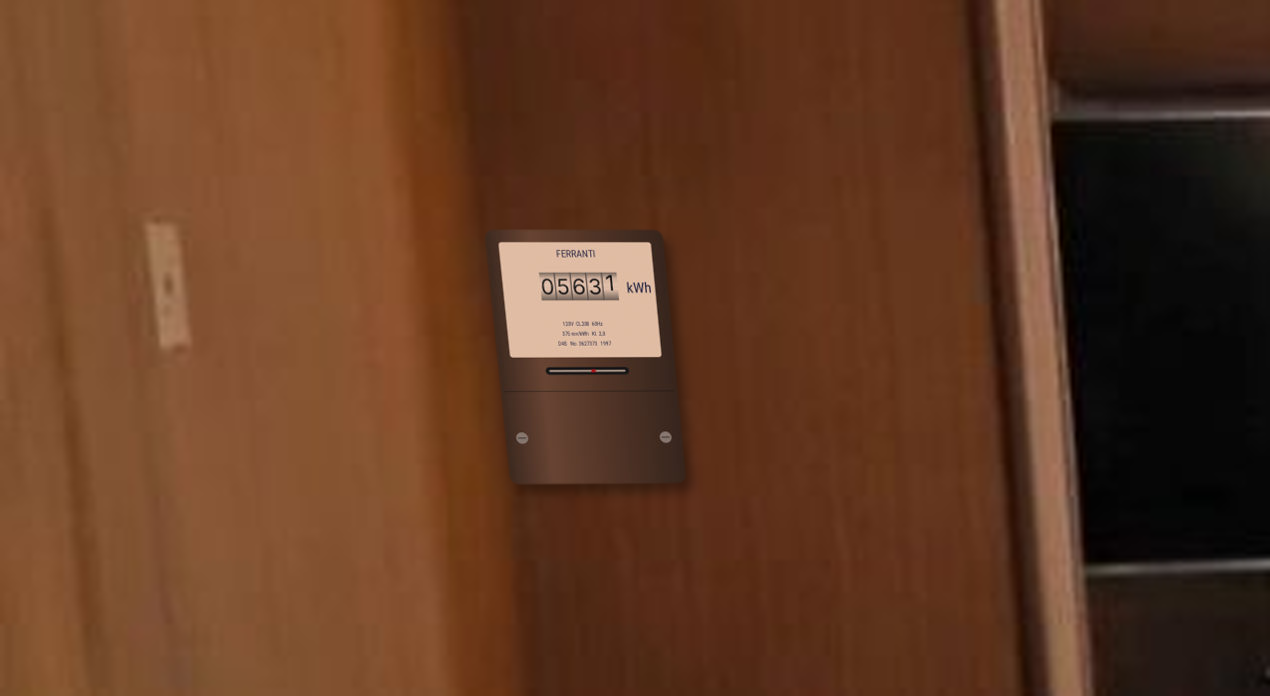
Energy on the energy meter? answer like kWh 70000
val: kWh 5631
